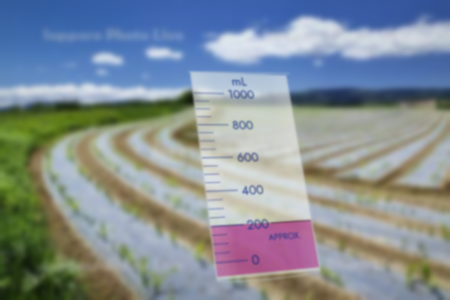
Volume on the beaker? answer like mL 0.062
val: mL 200
